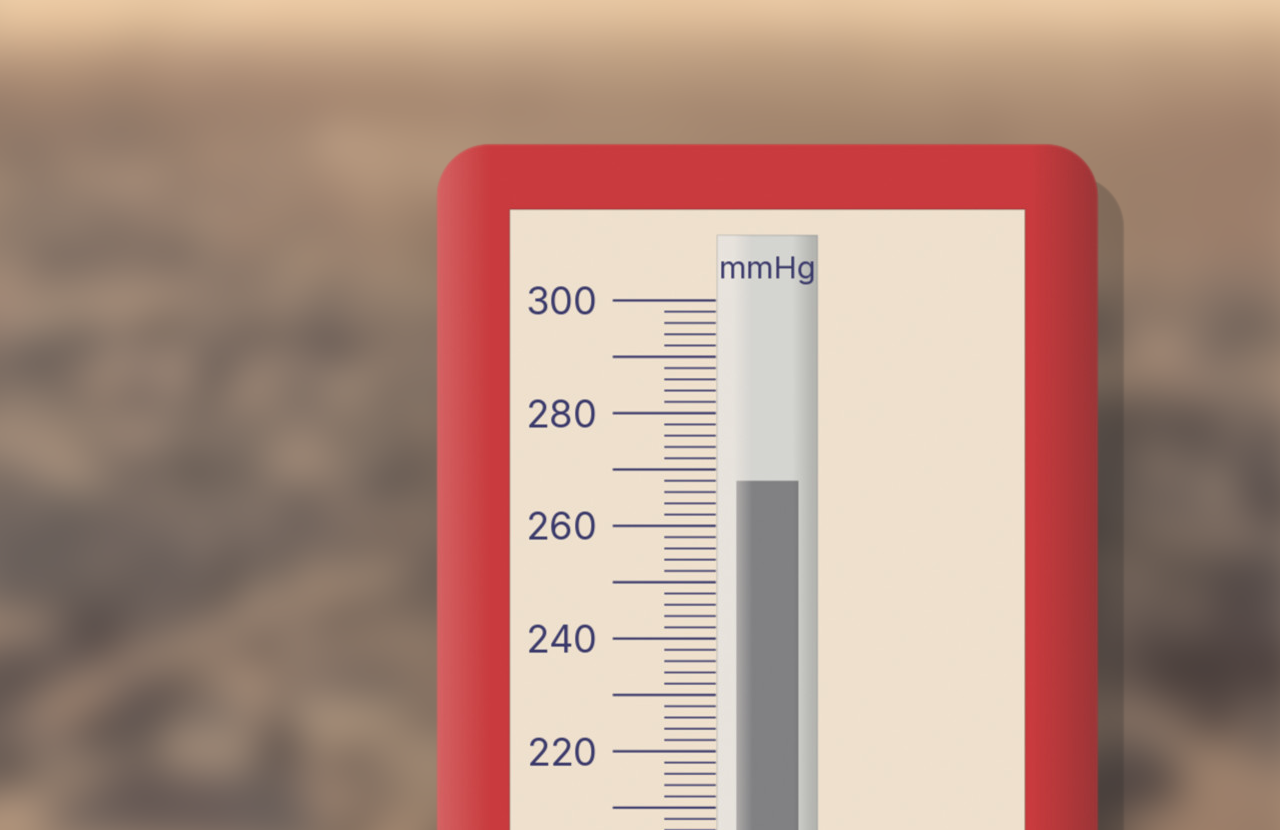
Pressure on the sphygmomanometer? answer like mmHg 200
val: mmHg 268
